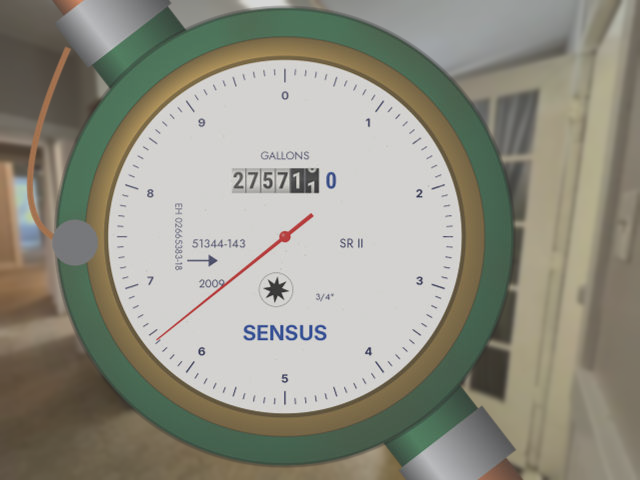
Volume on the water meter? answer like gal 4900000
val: gal 2757106.4
